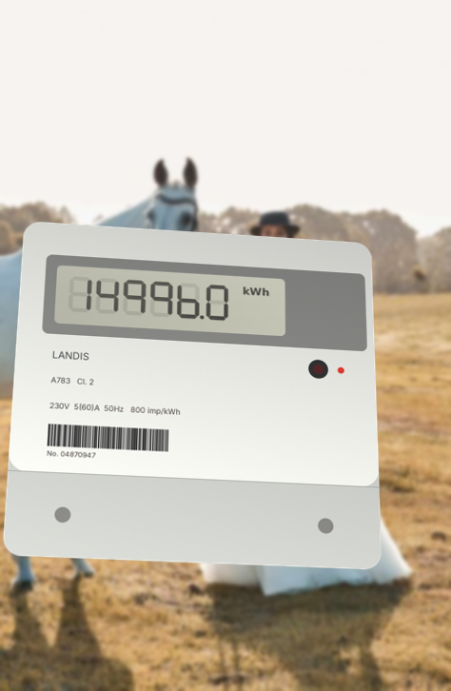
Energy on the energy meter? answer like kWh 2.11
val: kWh 14996.0
